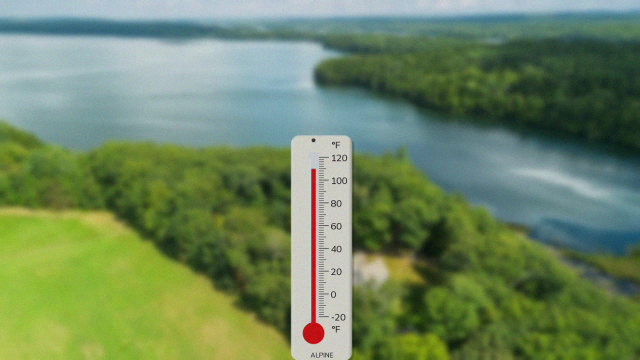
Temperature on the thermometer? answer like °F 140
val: °F 110
